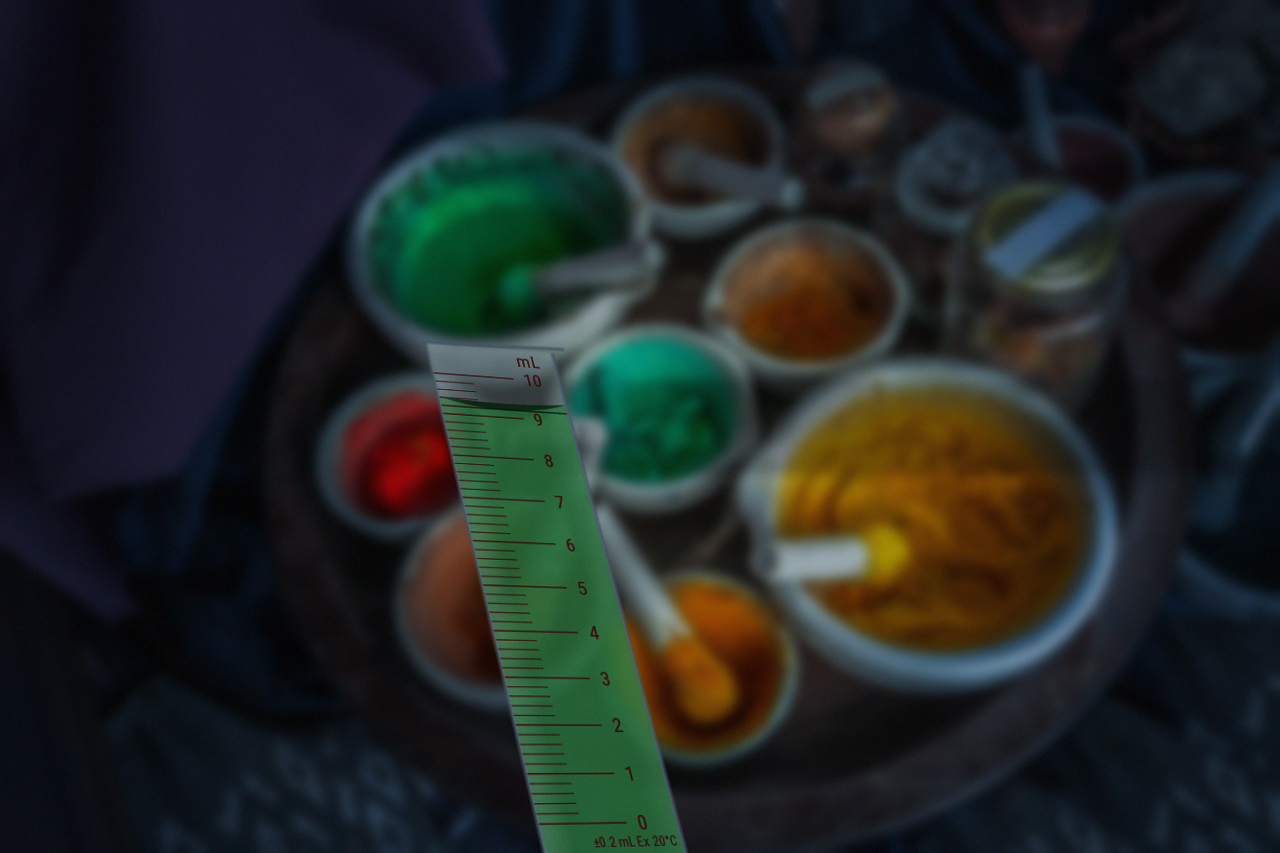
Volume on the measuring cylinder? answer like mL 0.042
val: mL 9.2
